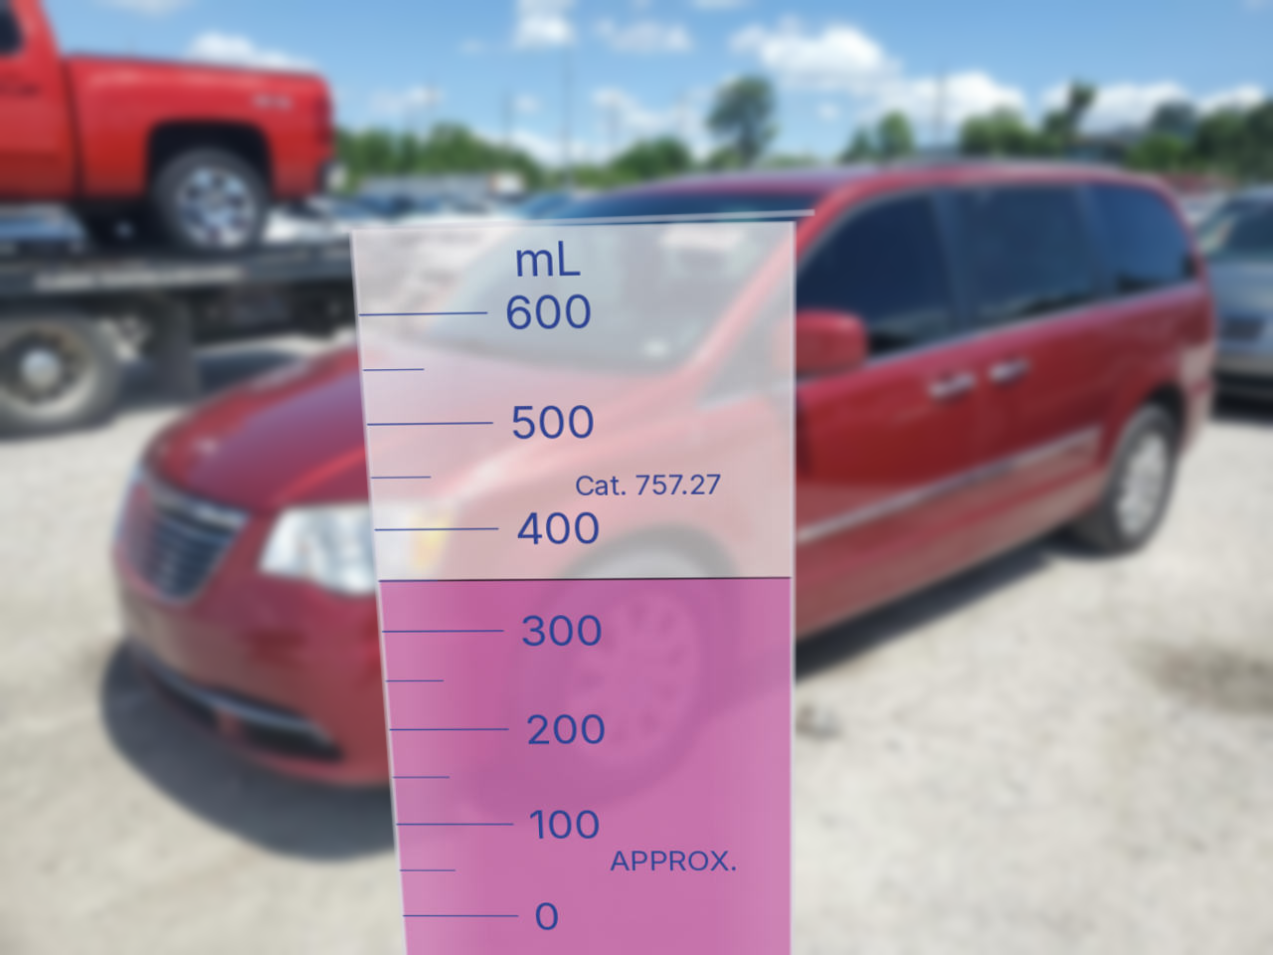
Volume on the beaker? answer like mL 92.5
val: mL 350
